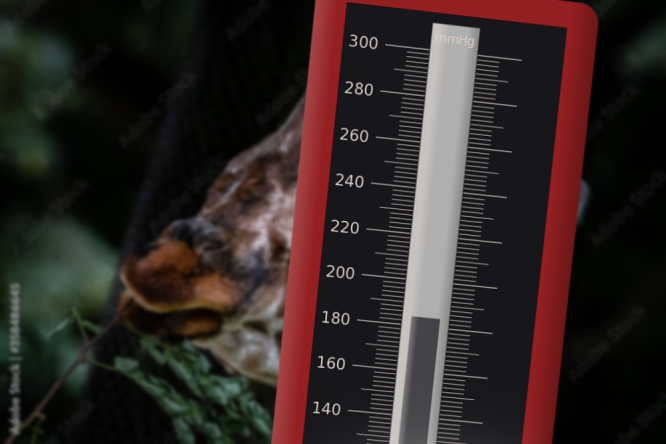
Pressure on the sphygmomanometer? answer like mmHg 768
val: mmHg 184
